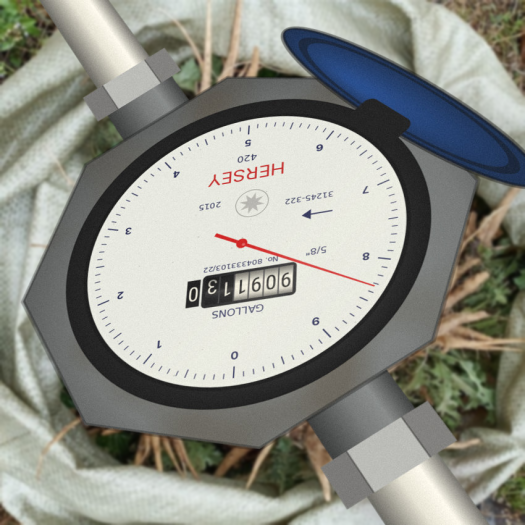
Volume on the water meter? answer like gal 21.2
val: gal 9091128.3
